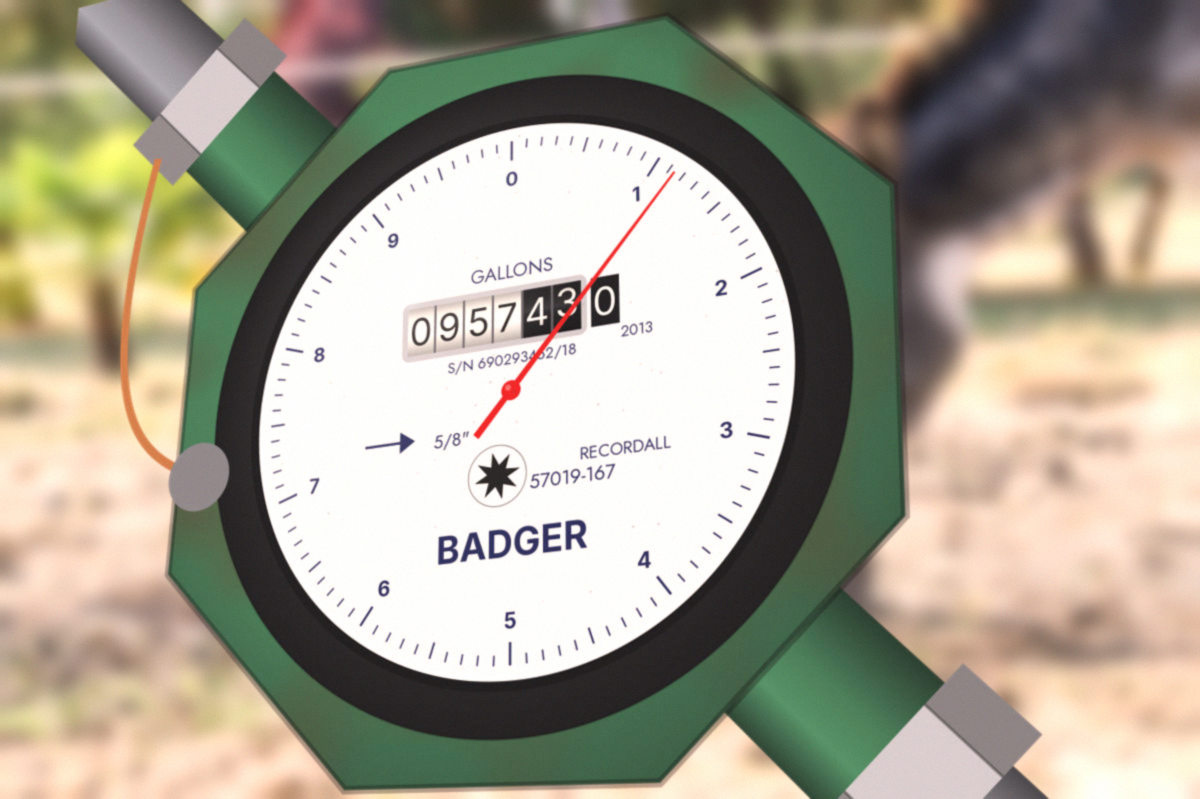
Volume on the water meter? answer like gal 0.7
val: gal 957431.1
